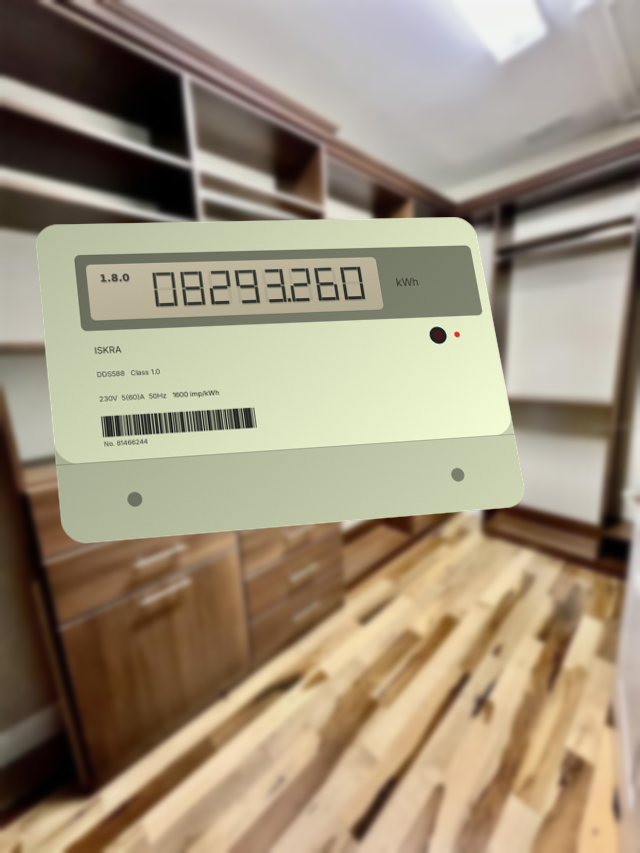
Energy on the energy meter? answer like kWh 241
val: kWh 8293.260
